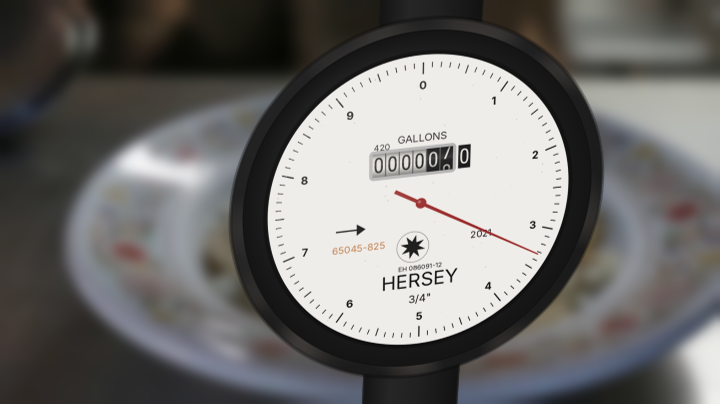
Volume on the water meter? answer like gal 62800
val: gal 73.3
